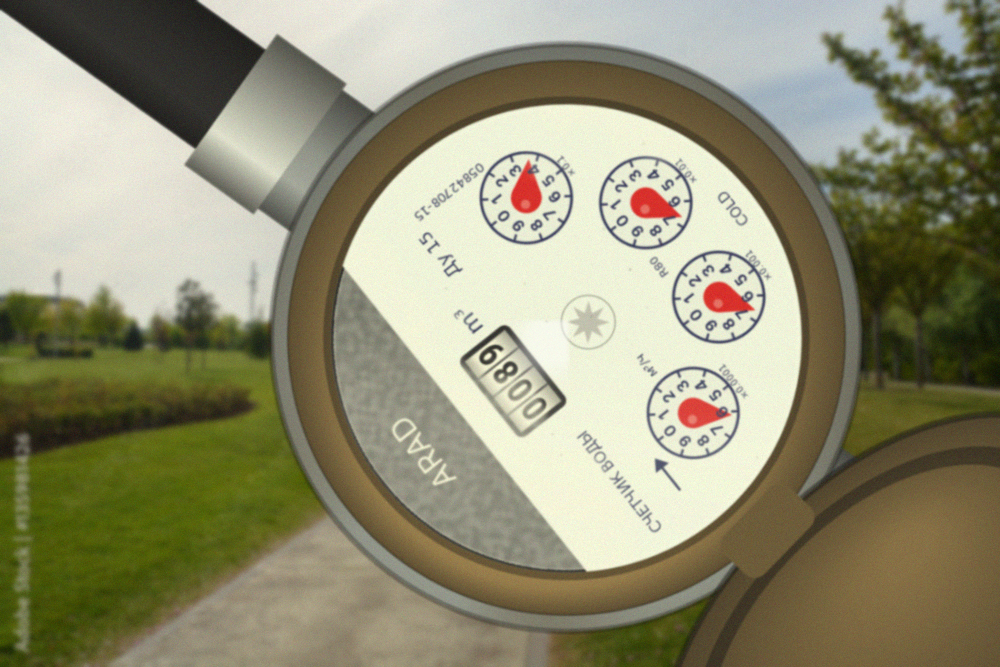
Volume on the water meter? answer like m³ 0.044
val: m³ 89.3666
